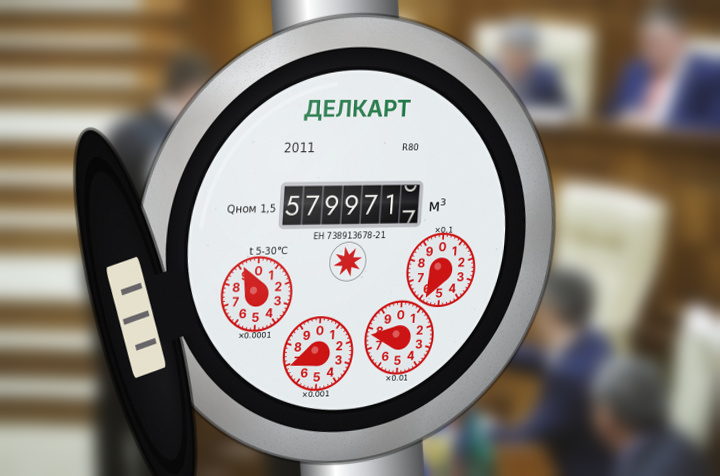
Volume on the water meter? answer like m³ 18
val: m³ 5799716.5769
